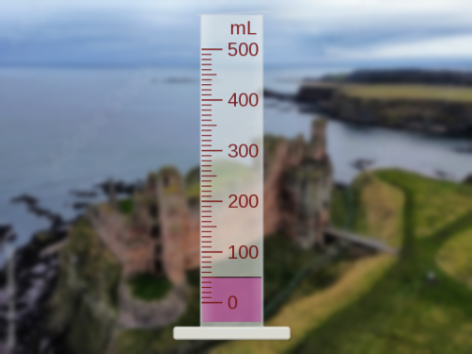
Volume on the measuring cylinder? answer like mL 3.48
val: mL 50
